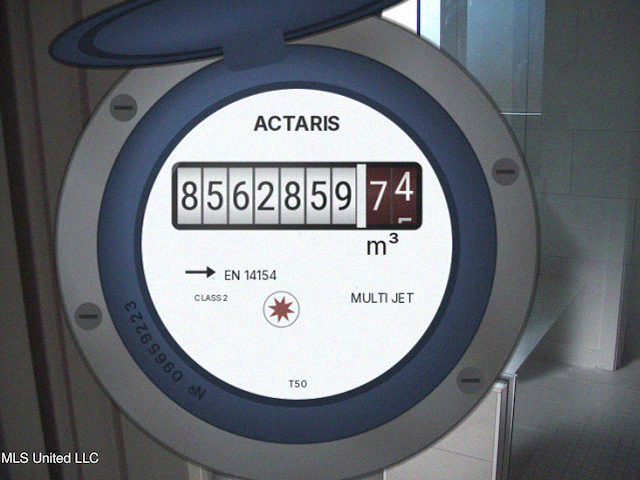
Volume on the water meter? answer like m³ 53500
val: m³ 8562859.74
